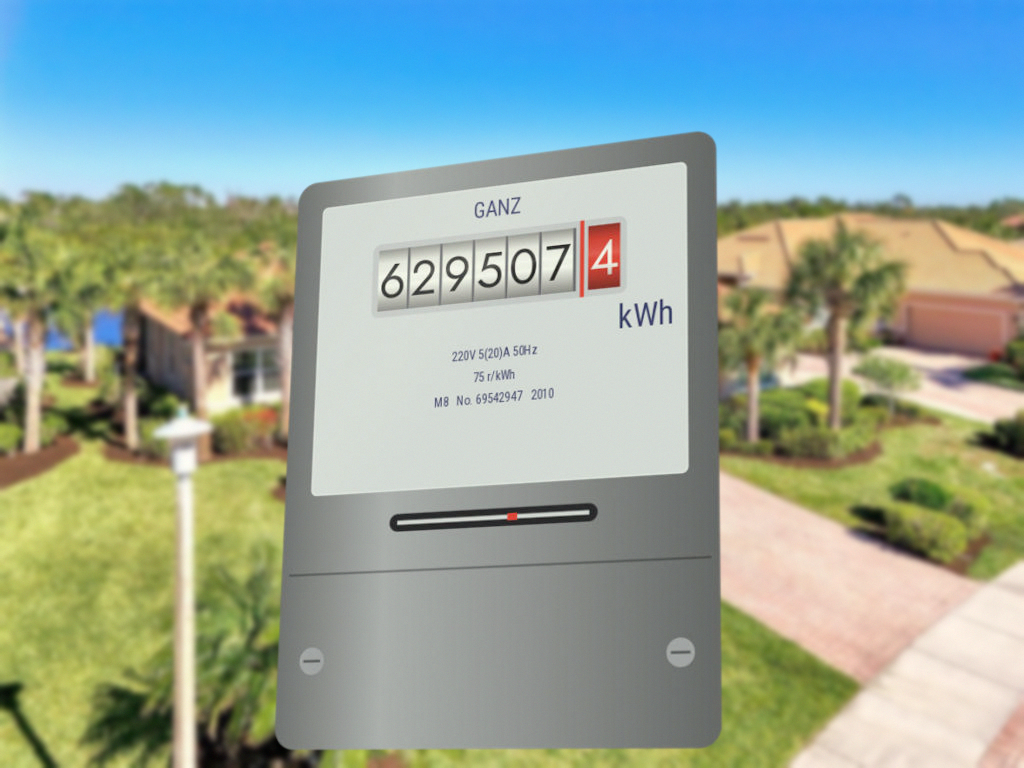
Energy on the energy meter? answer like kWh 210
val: kWh 629507.4
